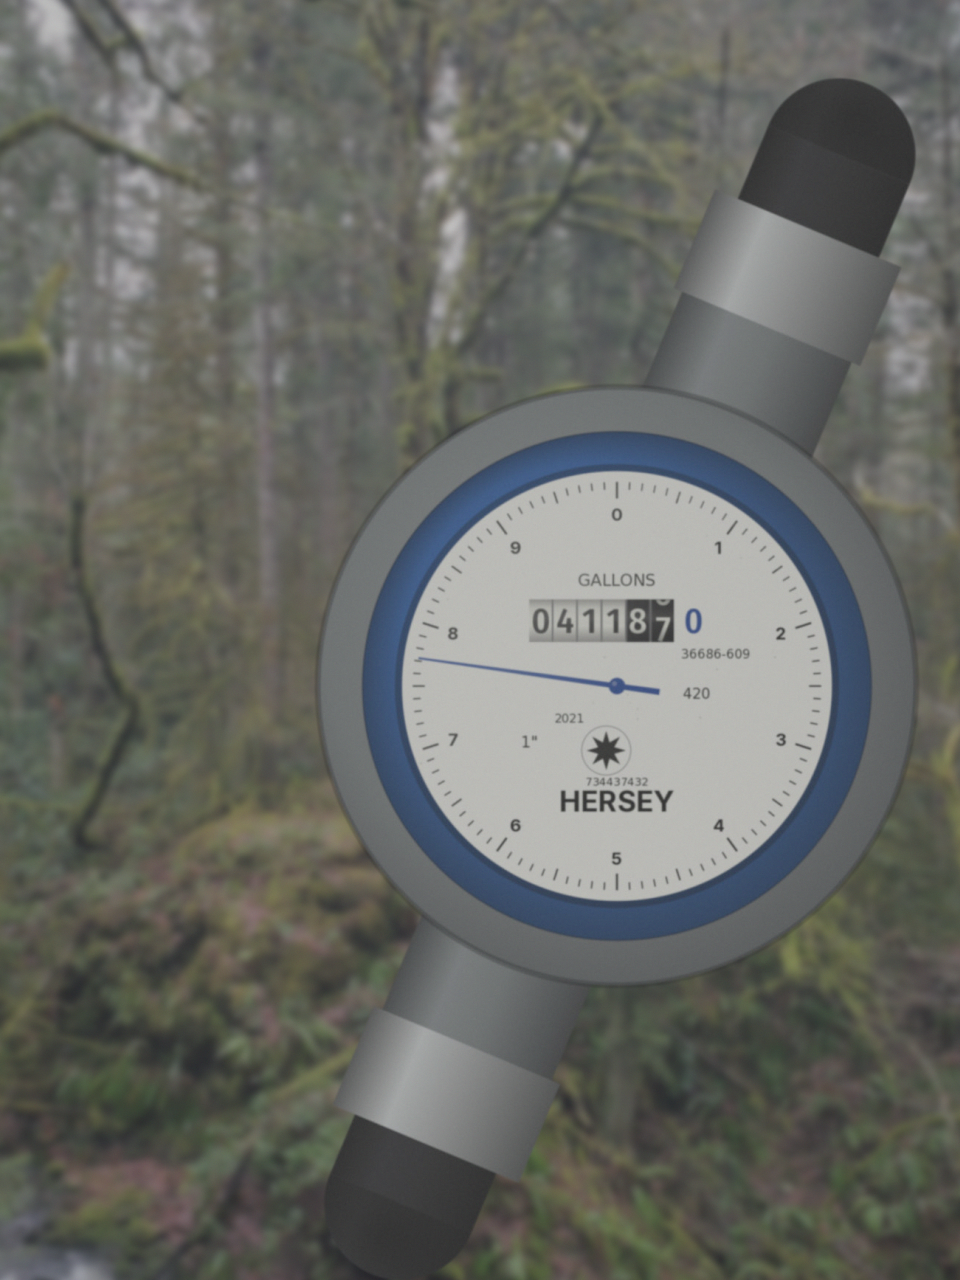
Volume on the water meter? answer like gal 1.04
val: gal 411867.7
